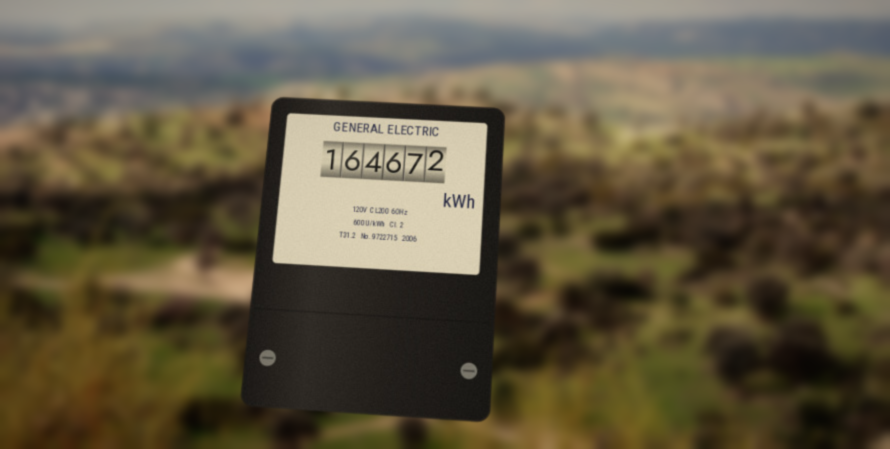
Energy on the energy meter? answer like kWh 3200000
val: kWh 164672
